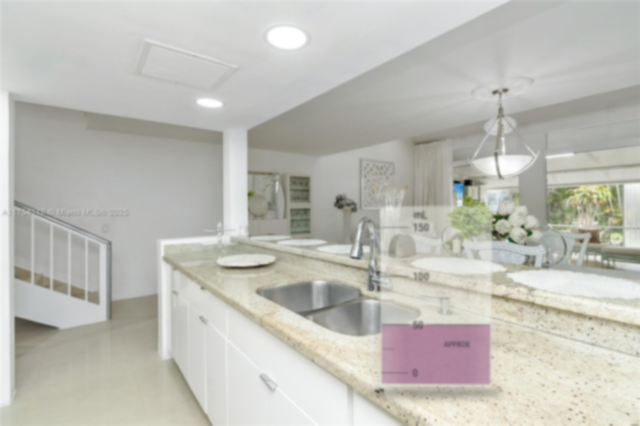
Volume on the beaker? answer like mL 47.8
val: mL 50
